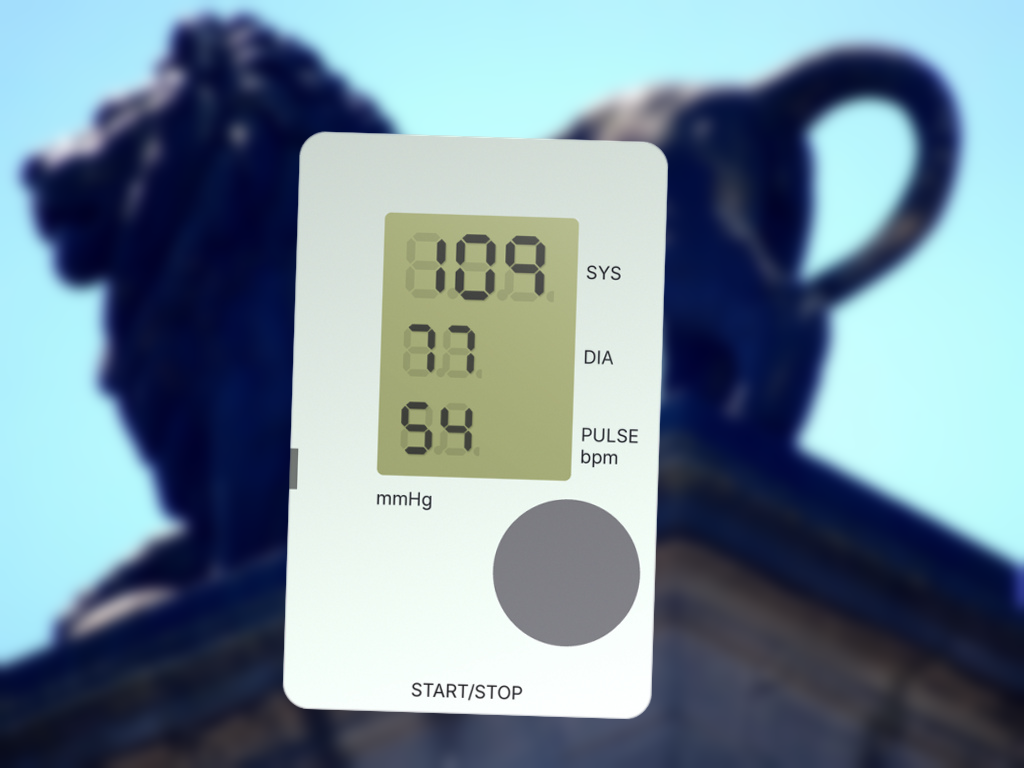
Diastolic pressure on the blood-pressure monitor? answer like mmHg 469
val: mmHg 77
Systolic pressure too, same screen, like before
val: mmHg 109
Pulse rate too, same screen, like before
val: bpm 54
